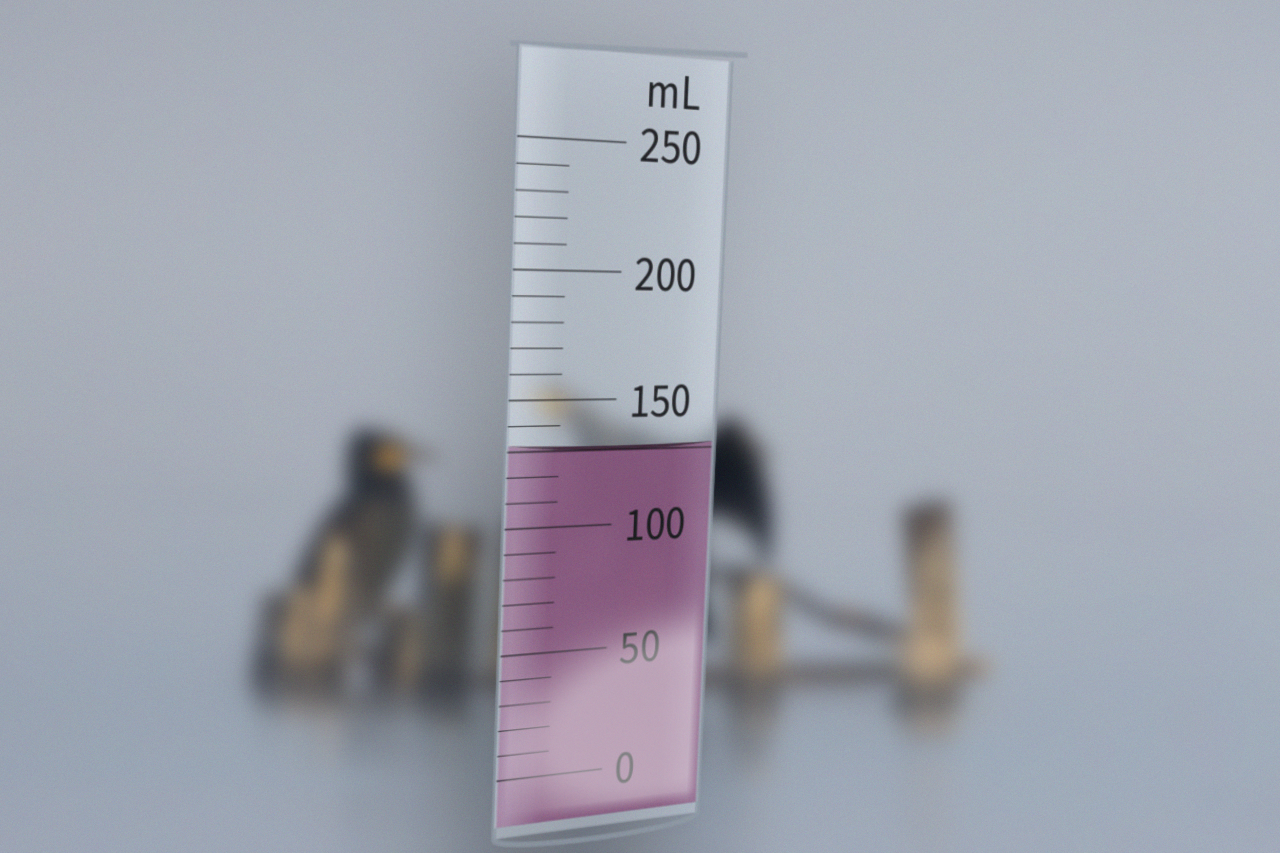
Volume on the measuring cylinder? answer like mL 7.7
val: mL 130
